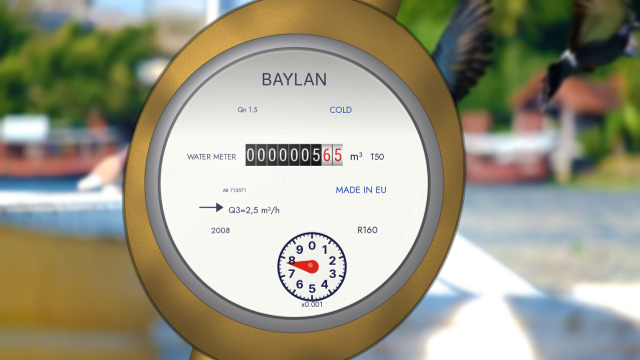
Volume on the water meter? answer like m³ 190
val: m³ 5.657
